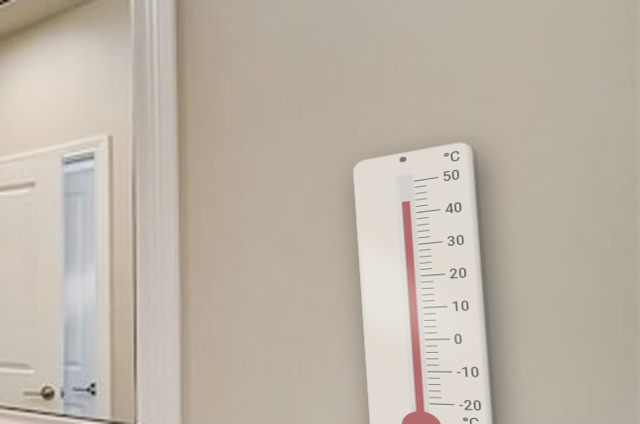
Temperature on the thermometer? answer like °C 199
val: °C 44
